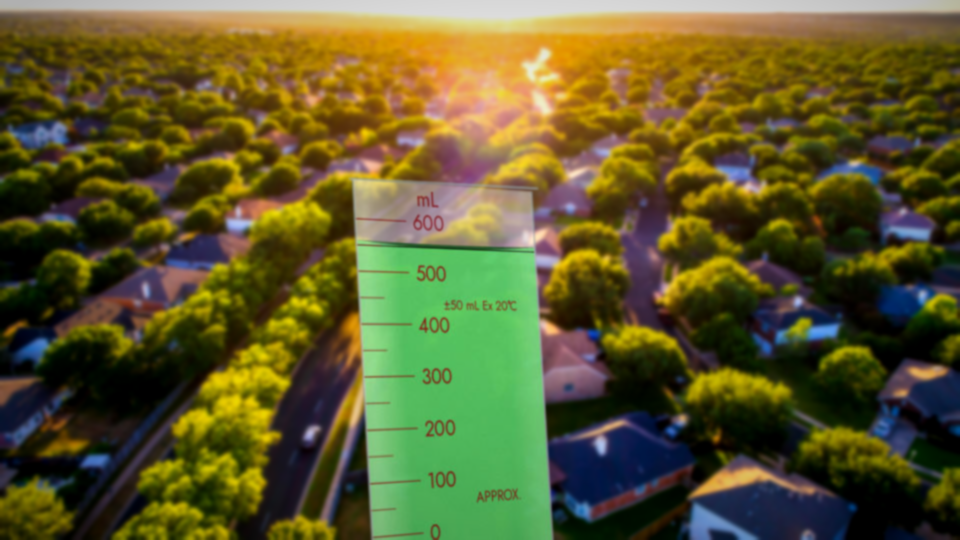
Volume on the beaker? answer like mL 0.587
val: mL 550
